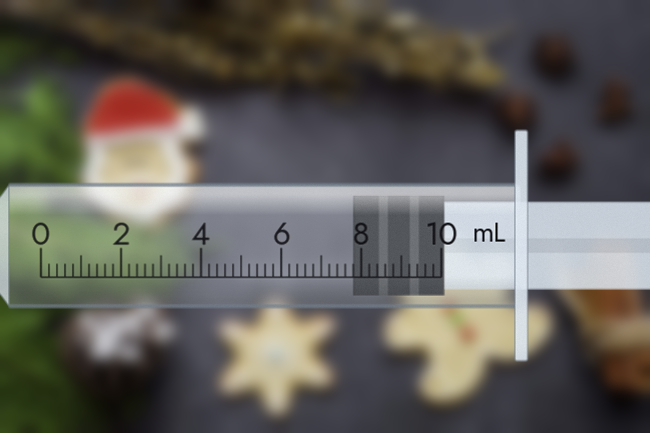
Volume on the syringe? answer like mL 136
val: mL 7.8
